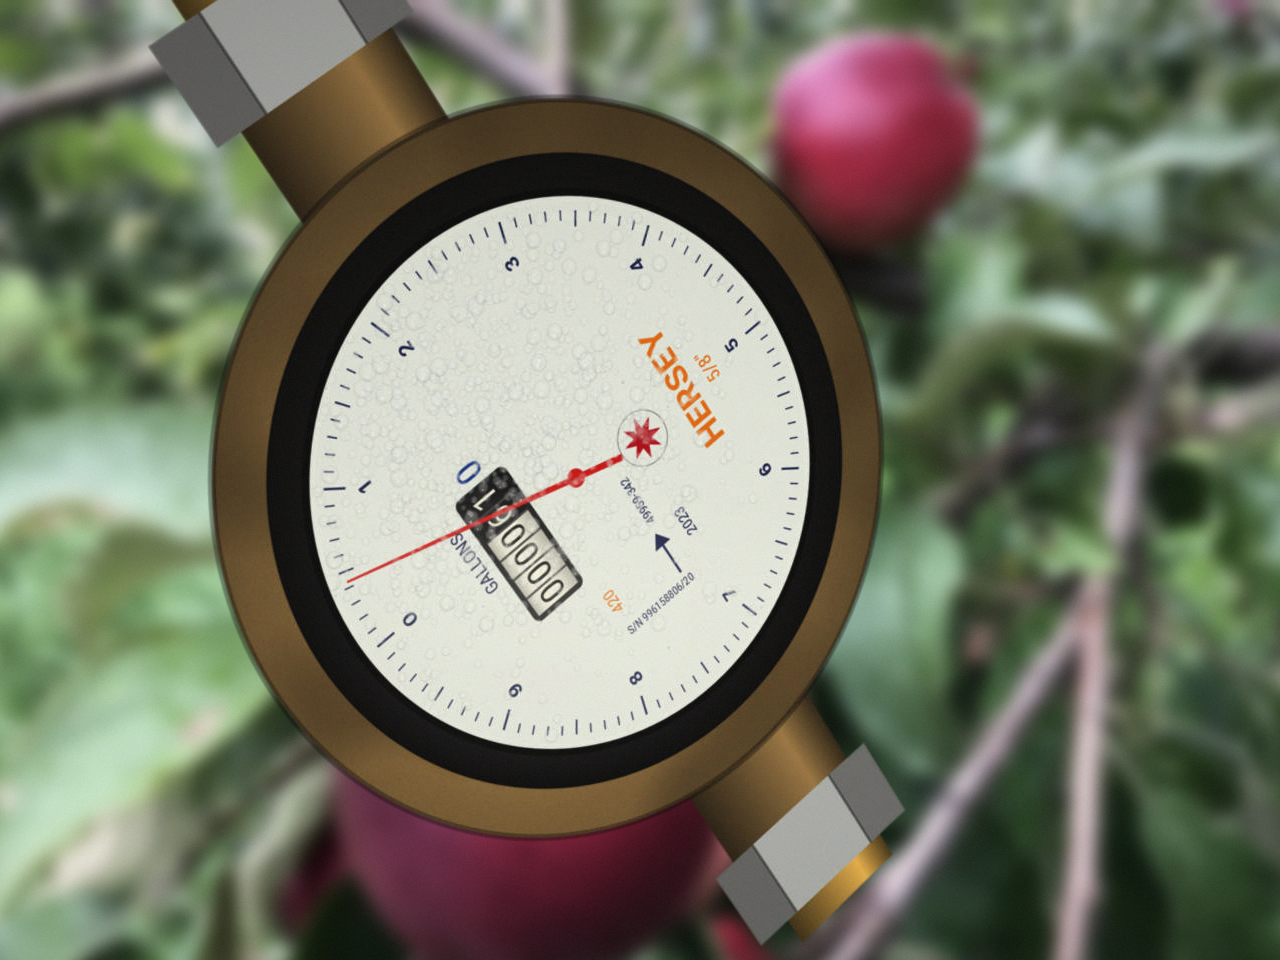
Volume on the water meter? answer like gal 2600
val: gal 610.4
